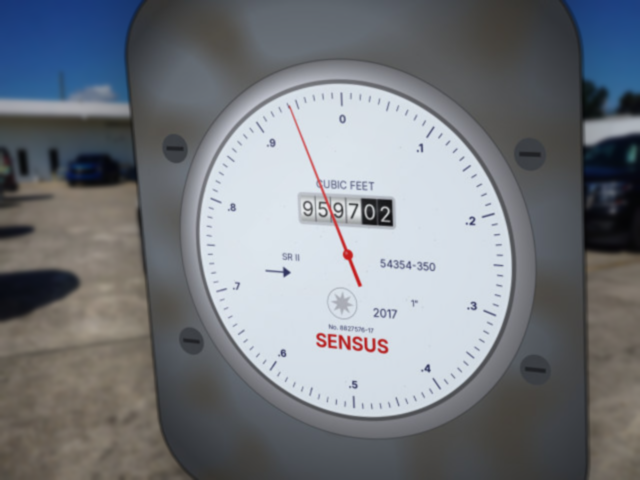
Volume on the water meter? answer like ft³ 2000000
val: ft³ 959701.94
